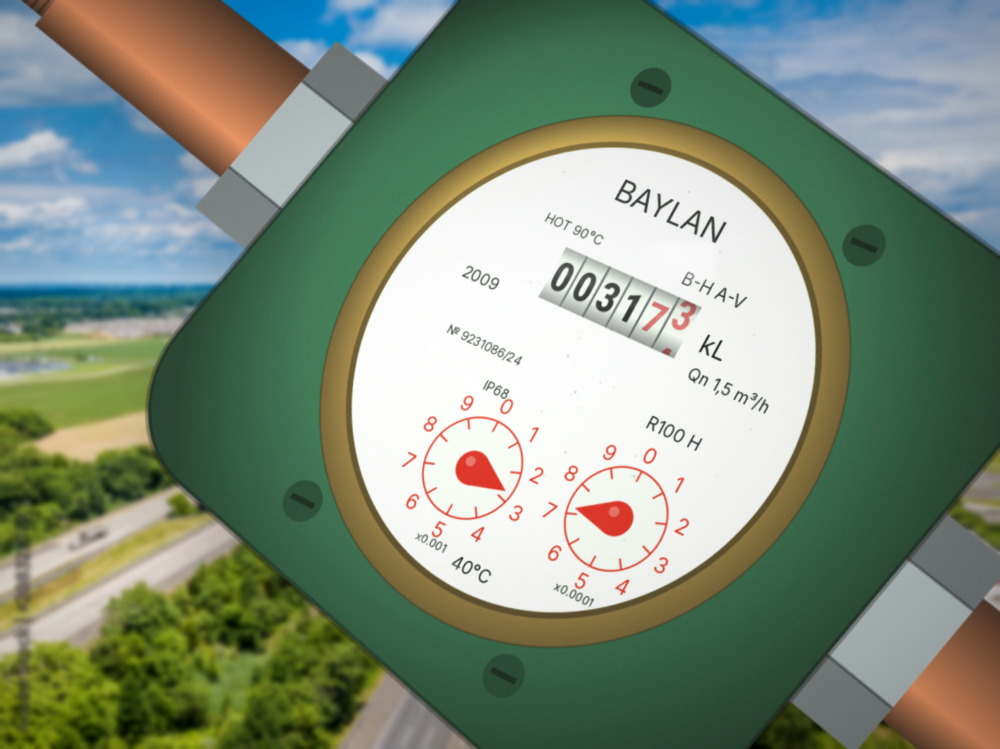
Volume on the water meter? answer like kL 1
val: kL 31.7327
